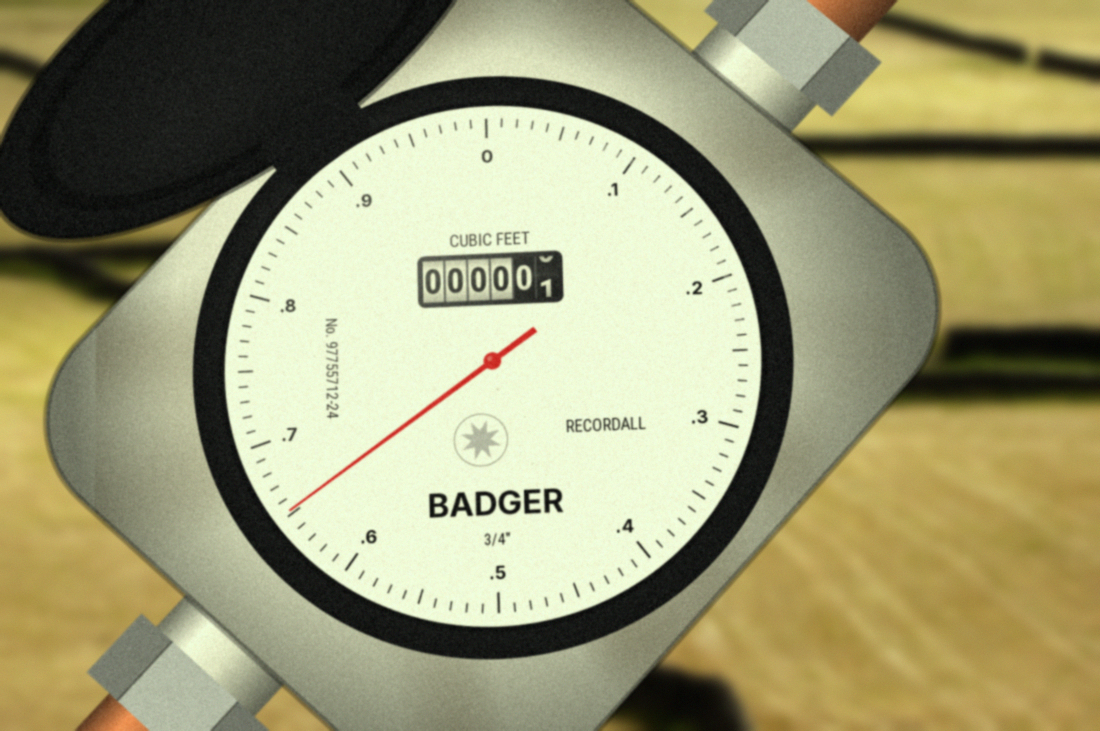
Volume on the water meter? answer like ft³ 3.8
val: ft³ 0.65
